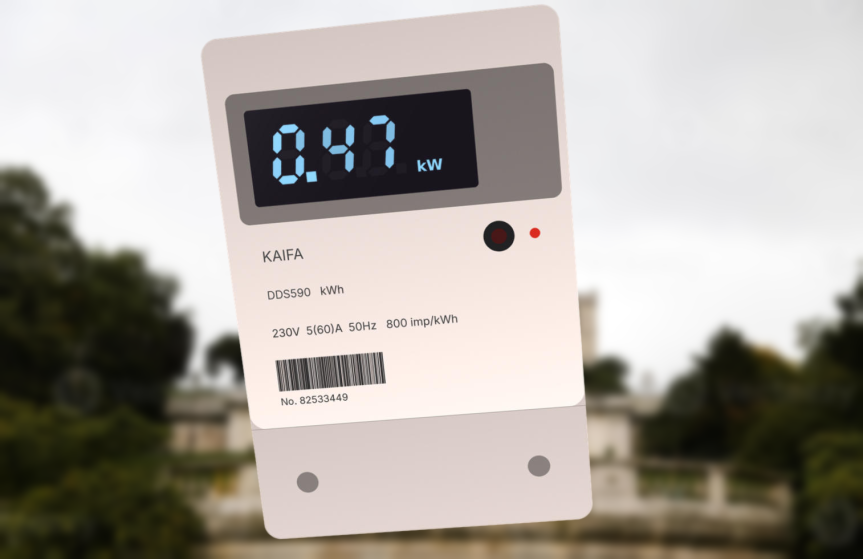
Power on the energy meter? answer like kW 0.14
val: kW 0.47
